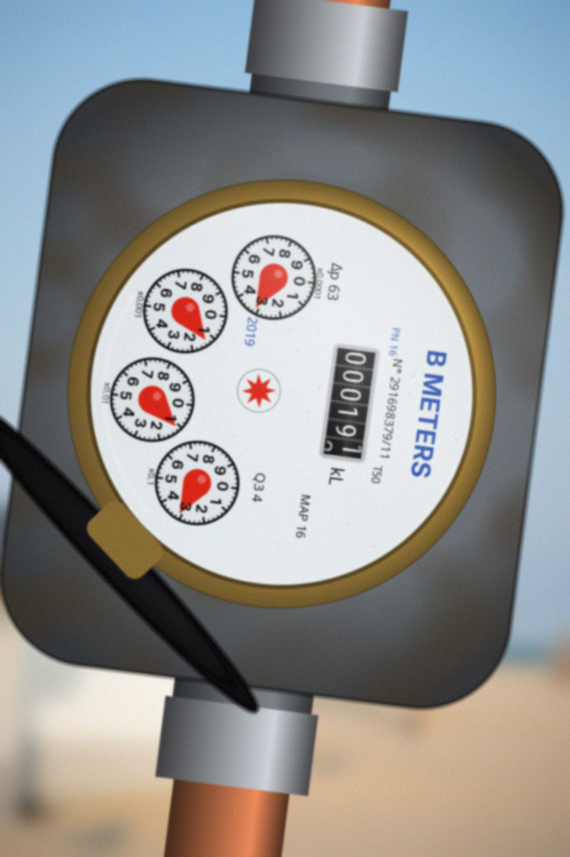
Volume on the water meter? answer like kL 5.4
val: kL 191.3113
